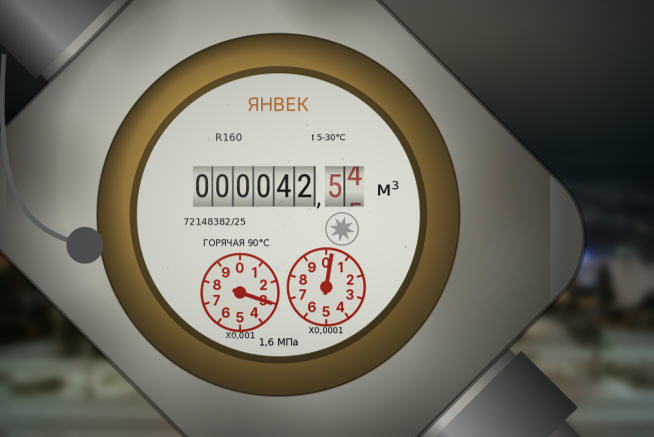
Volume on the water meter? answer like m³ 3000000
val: m³ 42.5430
